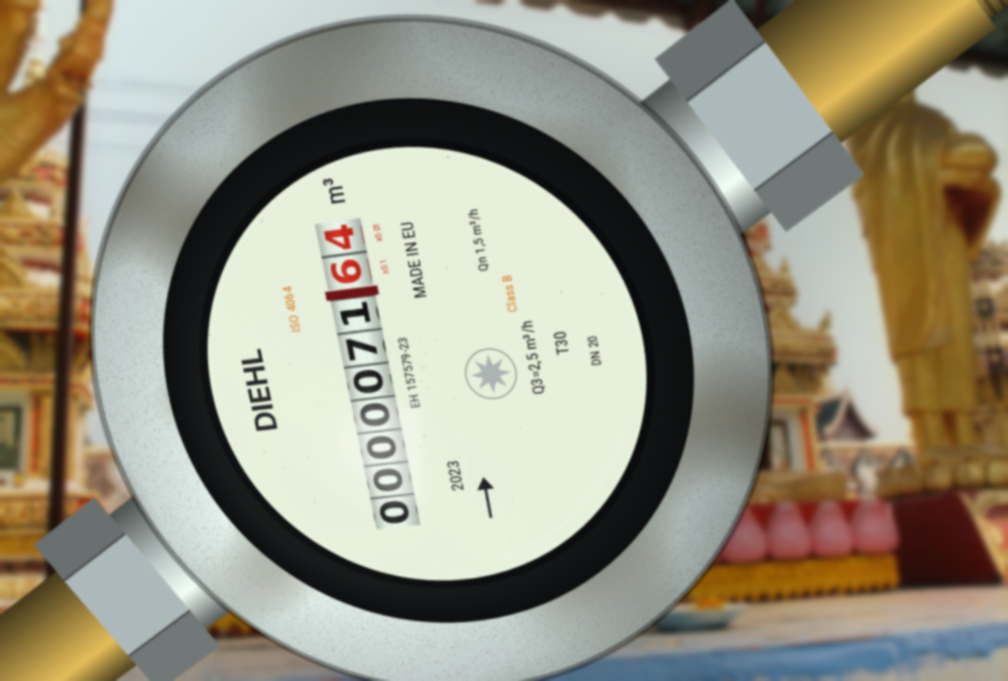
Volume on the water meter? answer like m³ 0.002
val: m³ 71.64
